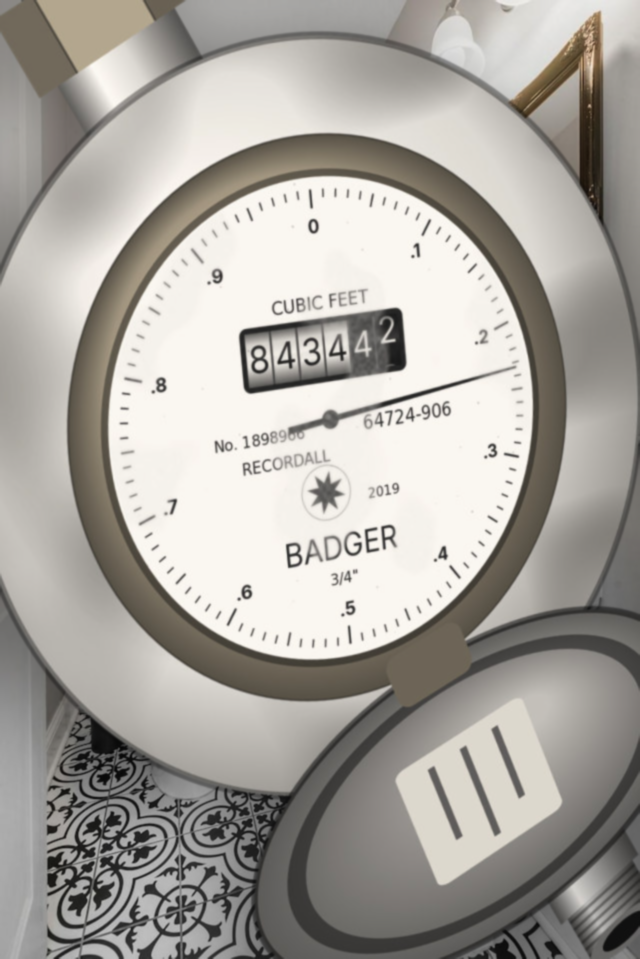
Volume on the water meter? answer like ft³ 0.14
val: ft³ 843442.23
